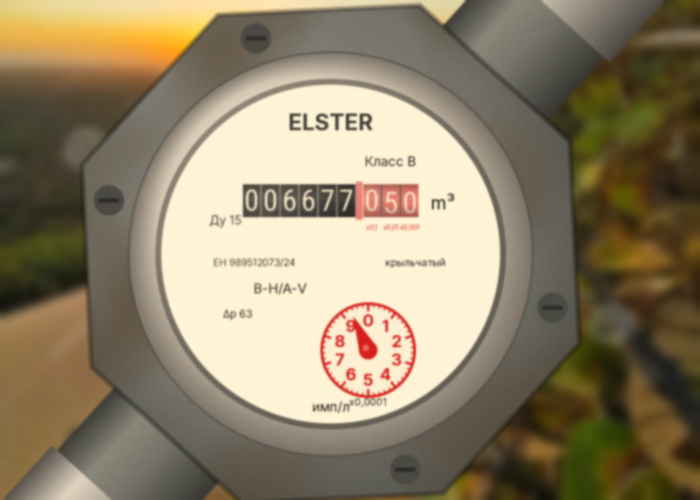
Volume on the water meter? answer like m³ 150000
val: m³ 6677.0499
